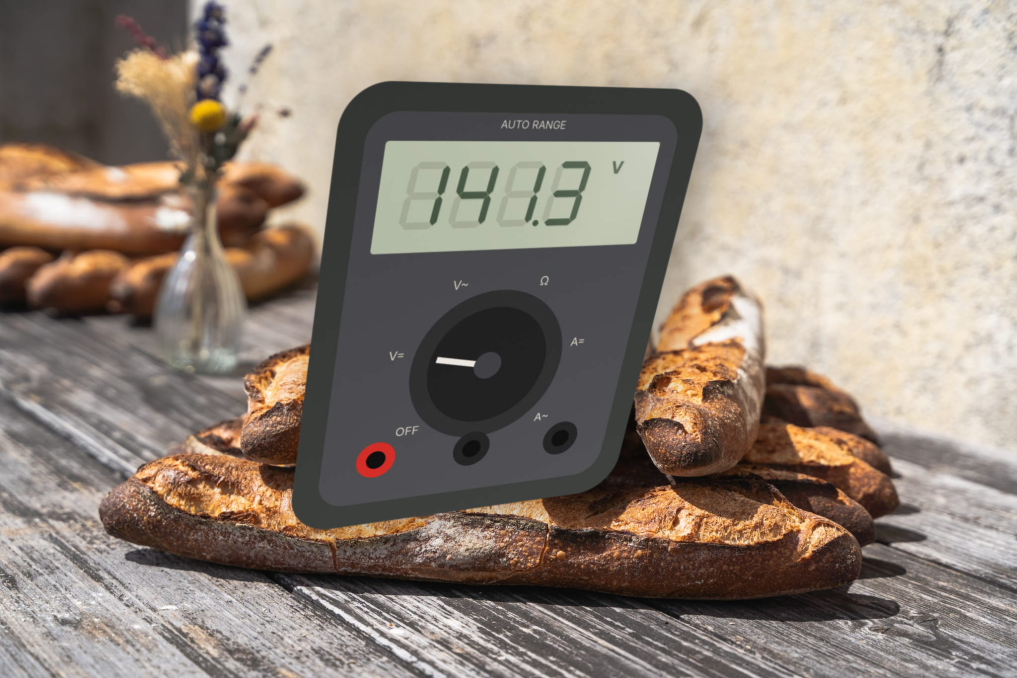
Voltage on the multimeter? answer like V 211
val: V 141.3
